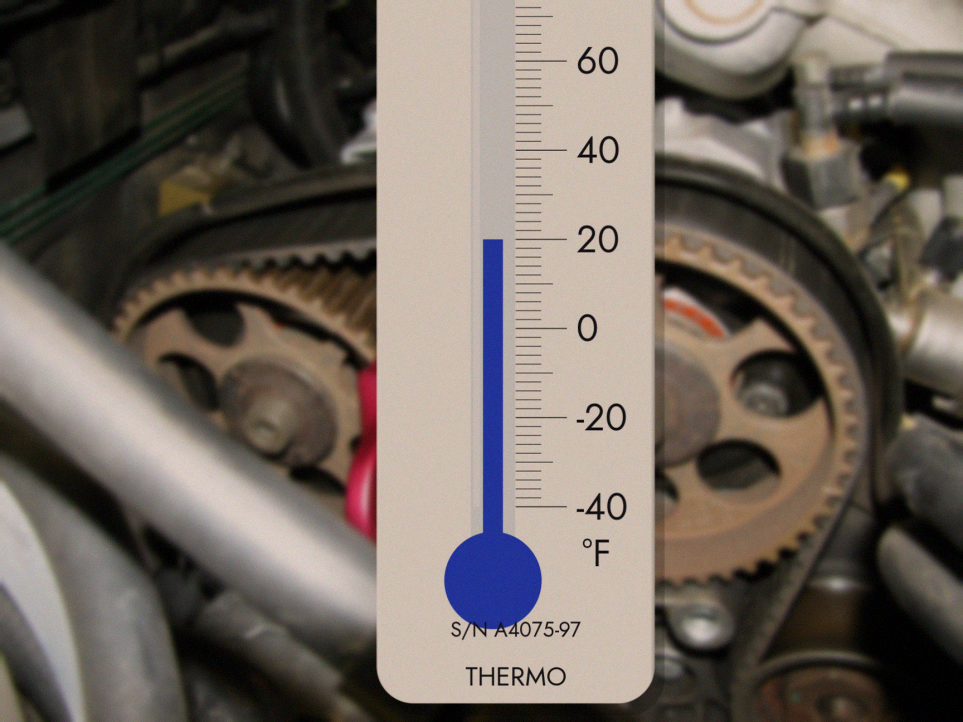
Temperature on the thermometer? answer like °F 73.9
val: °F 20
